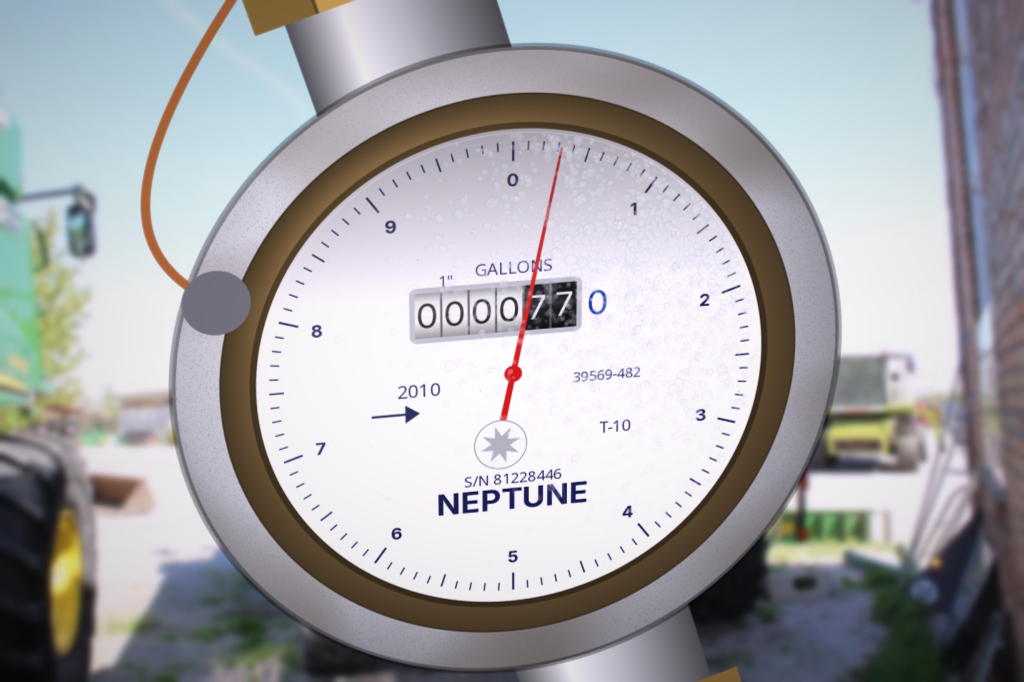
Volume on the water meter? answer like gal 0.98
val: gal 770.3
